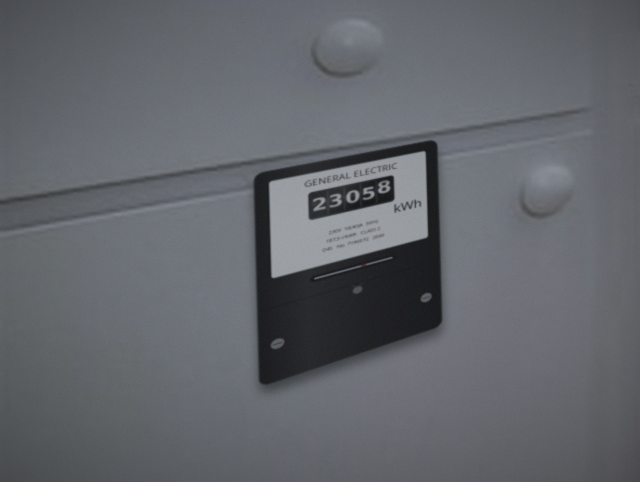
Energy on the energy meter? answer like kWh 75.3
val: kWh 23058
